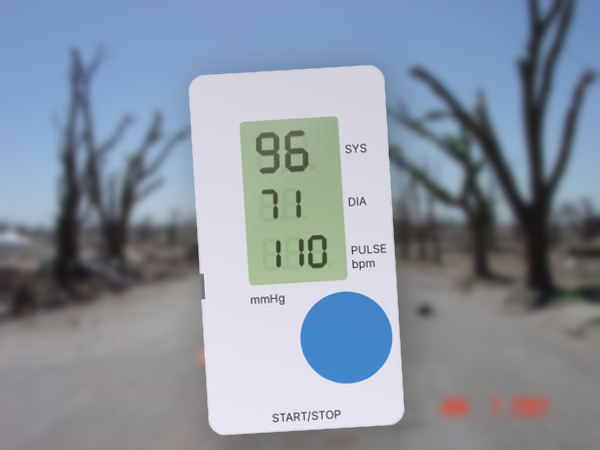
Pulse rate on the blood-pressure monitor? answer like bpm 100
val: bpm 110
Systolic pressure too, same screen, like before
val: mmHg 96
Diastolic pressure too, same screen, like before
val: mmHg 71
